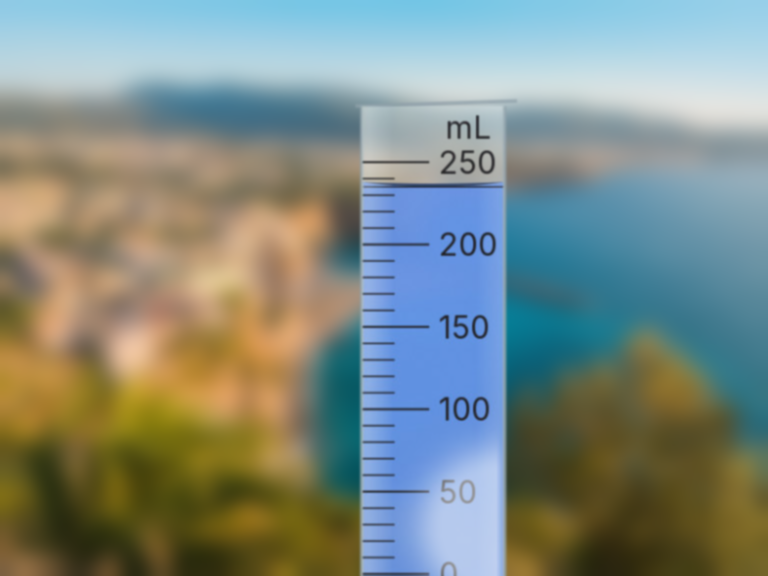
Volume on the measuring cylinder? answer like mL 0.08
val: mL 235
